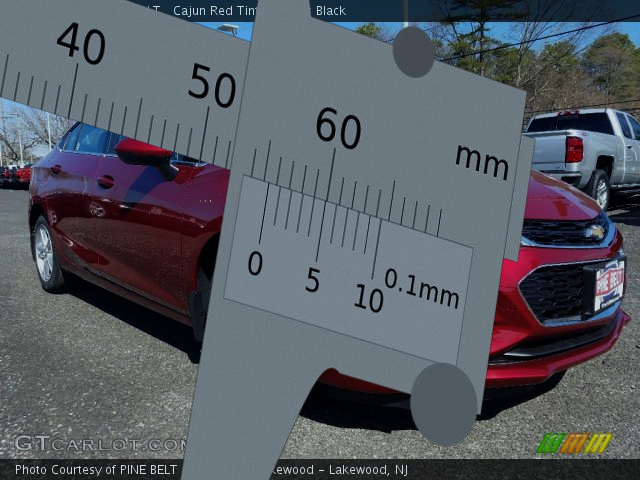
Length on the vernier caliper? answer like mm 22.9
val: mm 55.4
